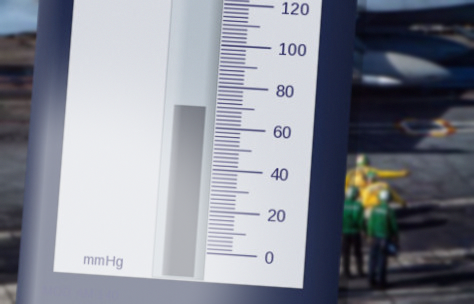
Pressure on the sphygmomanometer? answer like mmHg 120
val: mmHg 70
